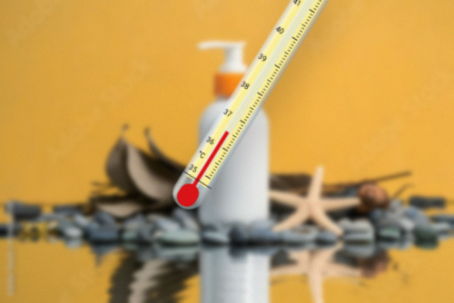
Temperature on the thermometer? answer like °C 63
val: °C 36.5
